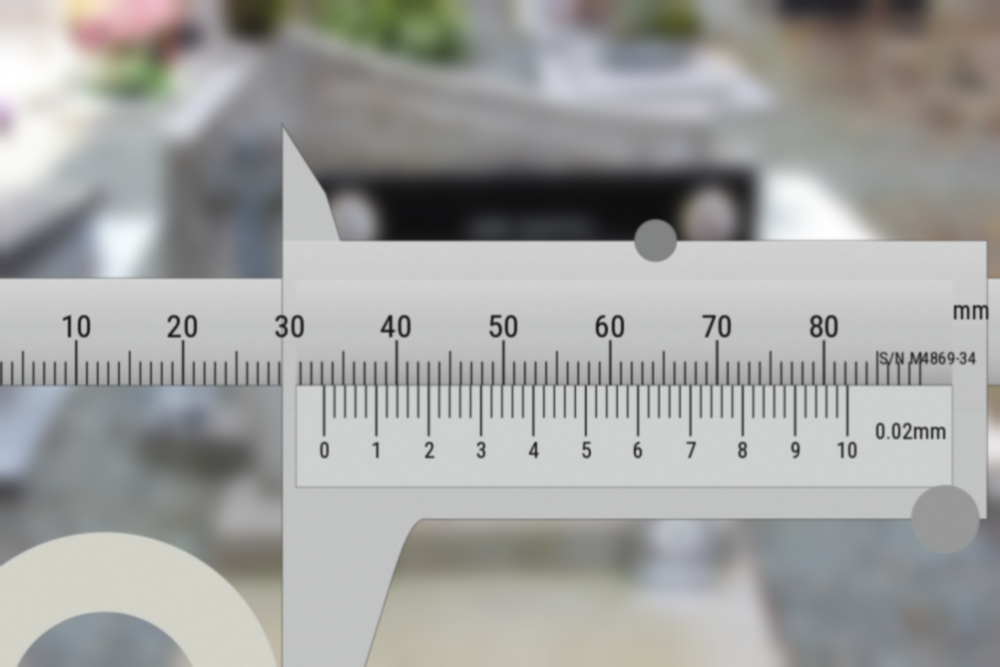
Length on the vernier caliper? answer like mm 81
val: mm 33.2
